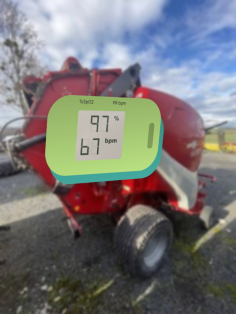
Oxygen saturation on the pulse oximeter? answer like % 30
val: % 97
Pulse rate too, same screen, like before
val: bpm 67
